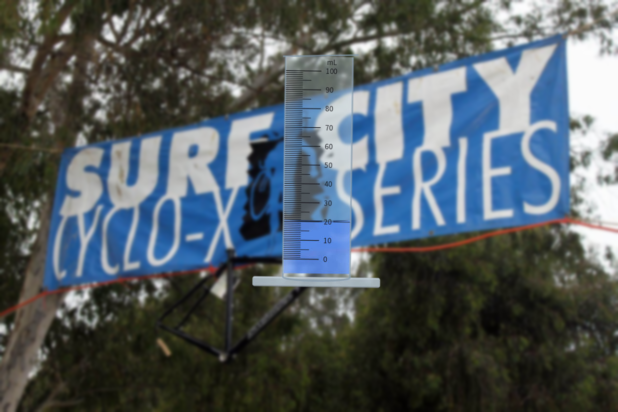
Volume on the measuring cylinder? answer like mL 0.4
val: mL 20
